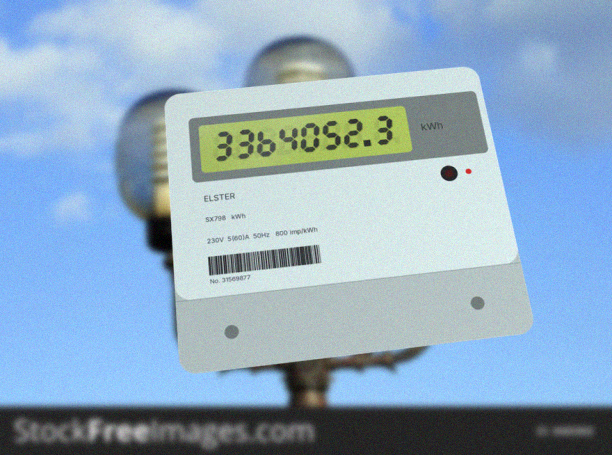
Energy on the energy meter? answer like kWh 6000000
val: kWh 3364052.3
